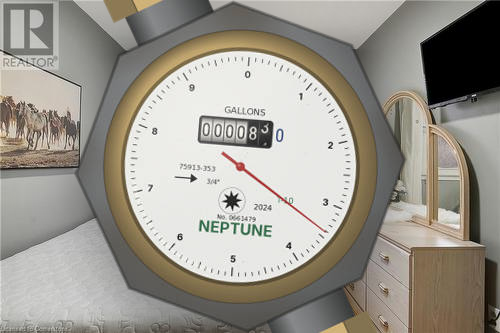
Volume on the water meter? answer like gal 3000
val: gal 833.4
